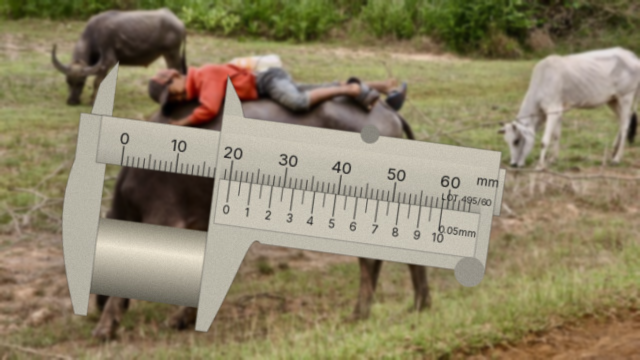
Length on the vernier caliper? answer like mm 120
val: mm 20.0
